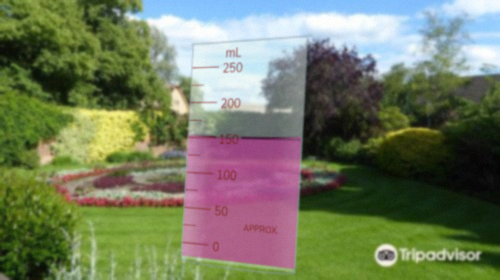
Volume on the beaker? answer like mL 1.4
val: mL 150
